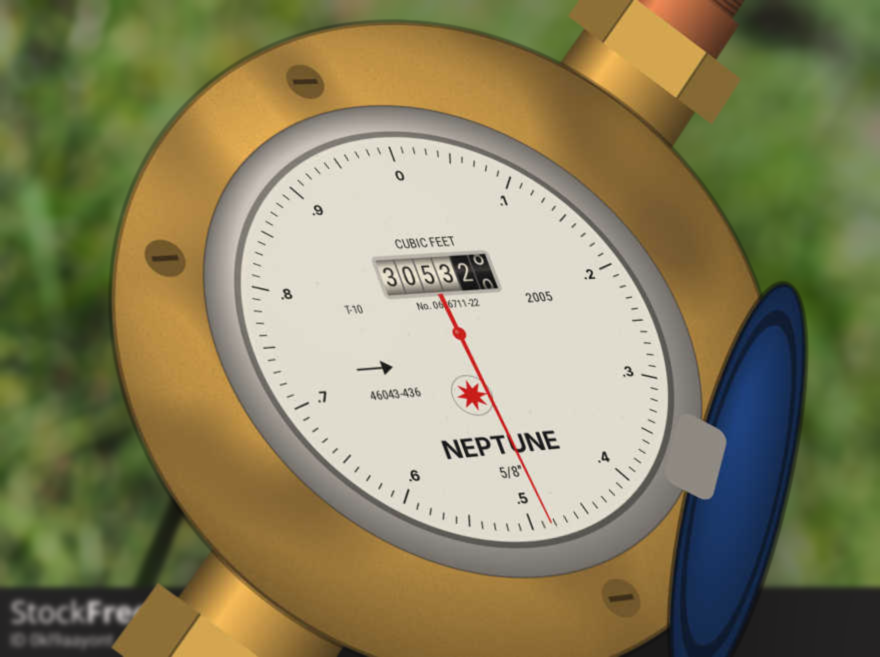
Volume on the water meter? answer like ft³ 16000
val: ft³ 305328.48
